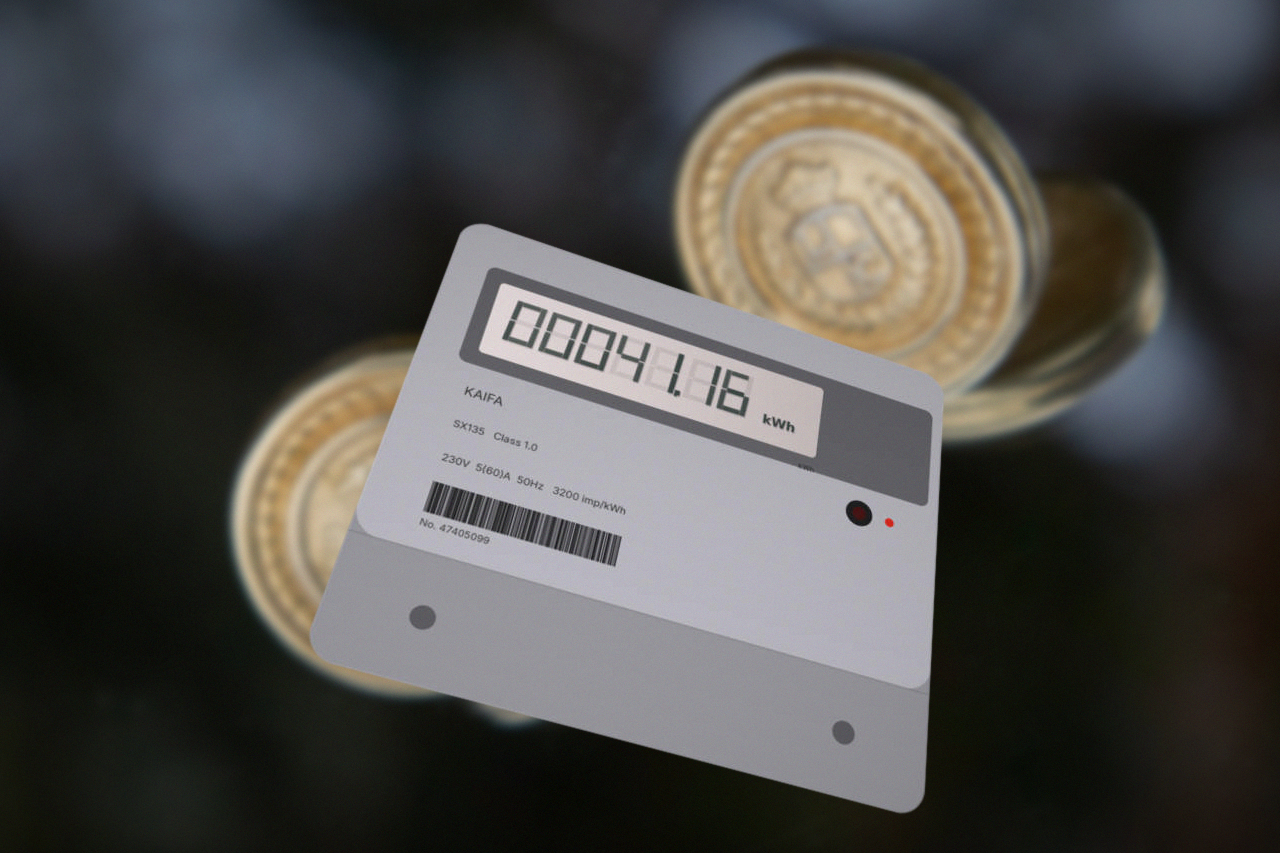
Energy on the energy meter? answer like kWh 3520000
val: kWh 41.16
